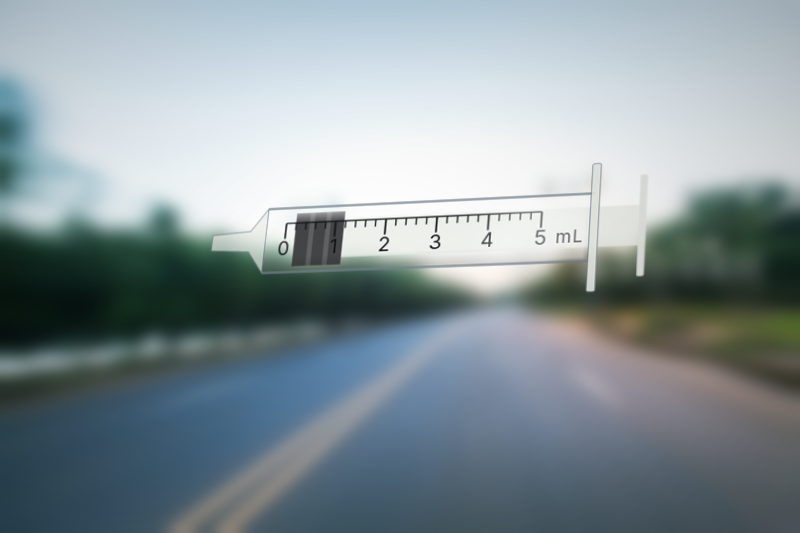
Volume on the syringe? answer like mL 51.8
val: mL 0.2
